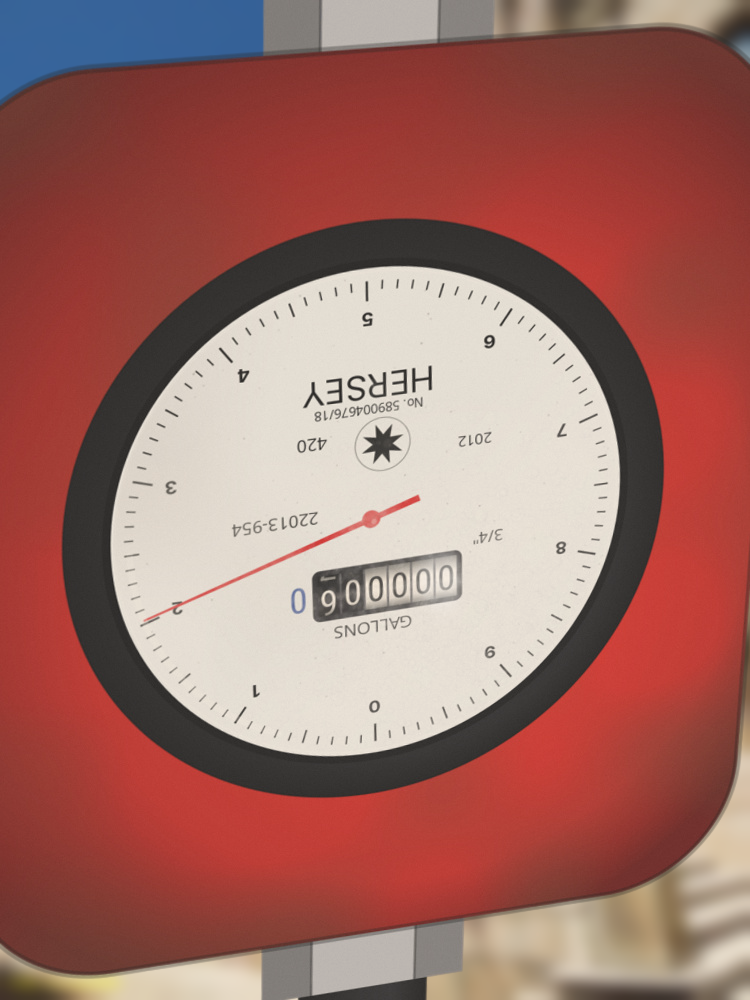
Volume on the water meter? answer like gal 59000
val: gal 62.0
